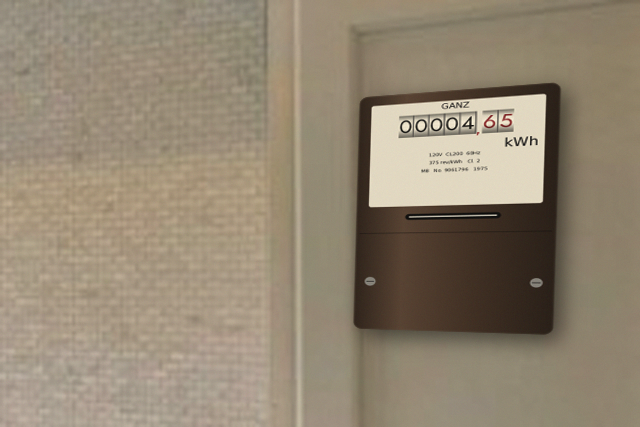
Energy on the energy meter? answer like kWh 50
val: kWh 4.65
